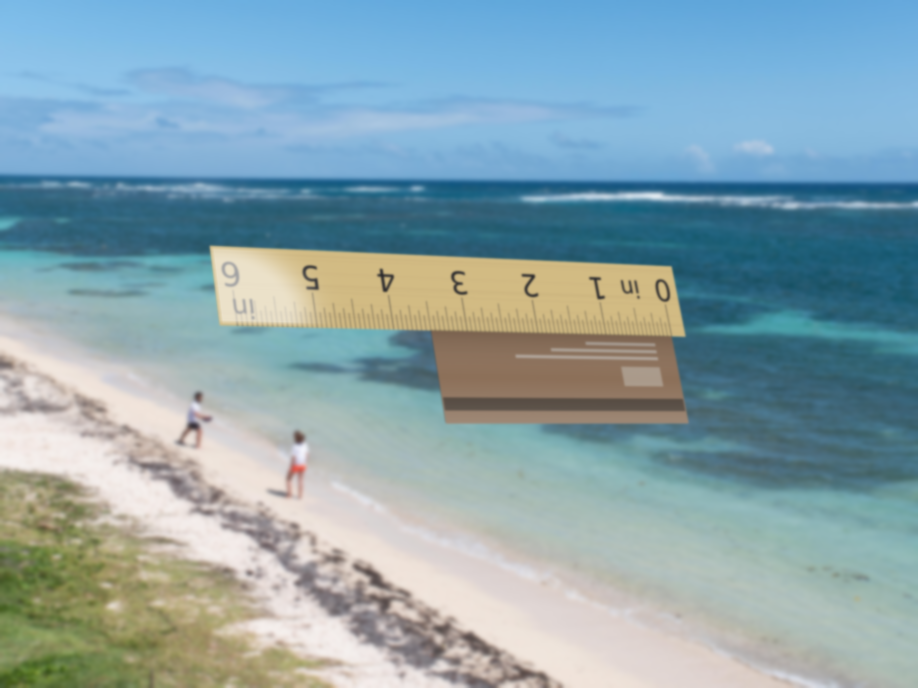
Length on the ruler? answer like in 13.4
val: in 3.5
